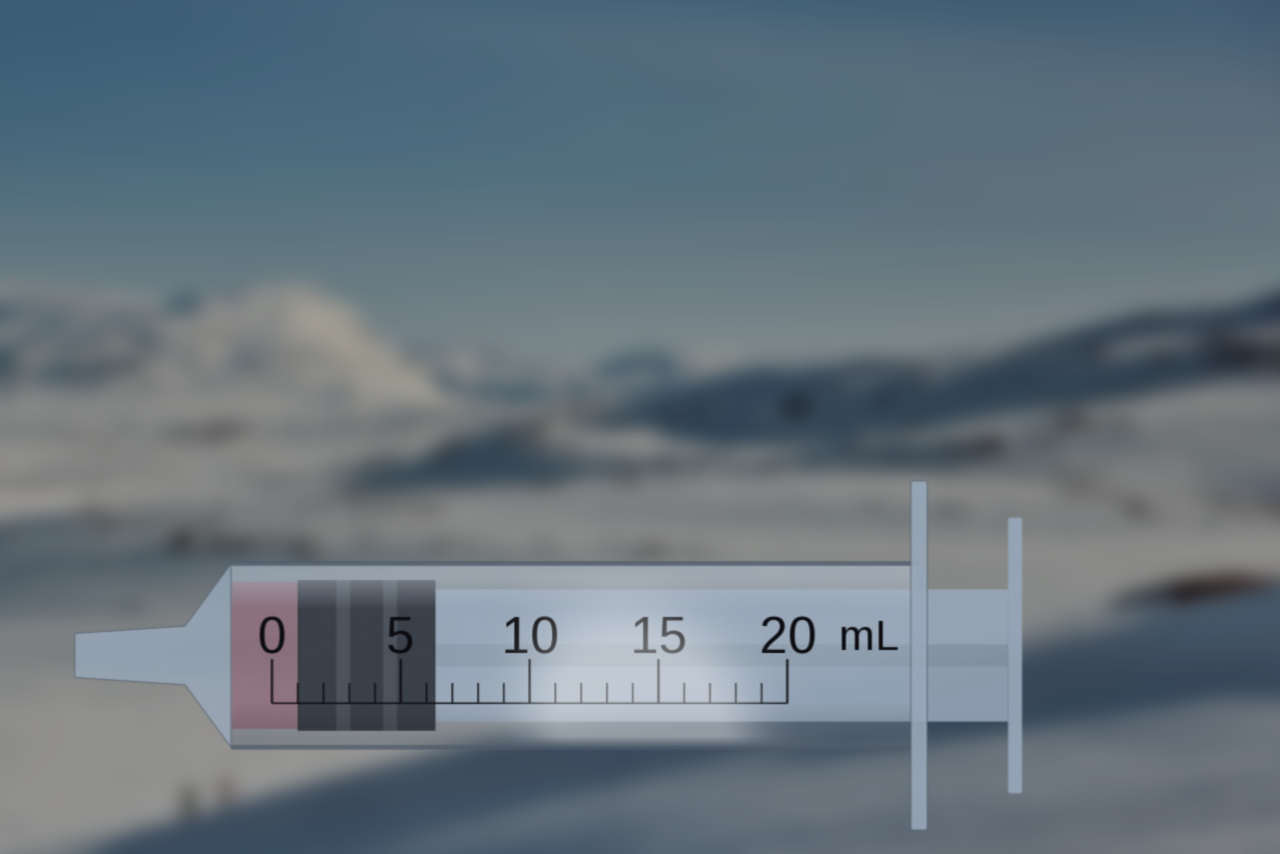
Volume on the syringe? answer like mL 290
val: mL 1
